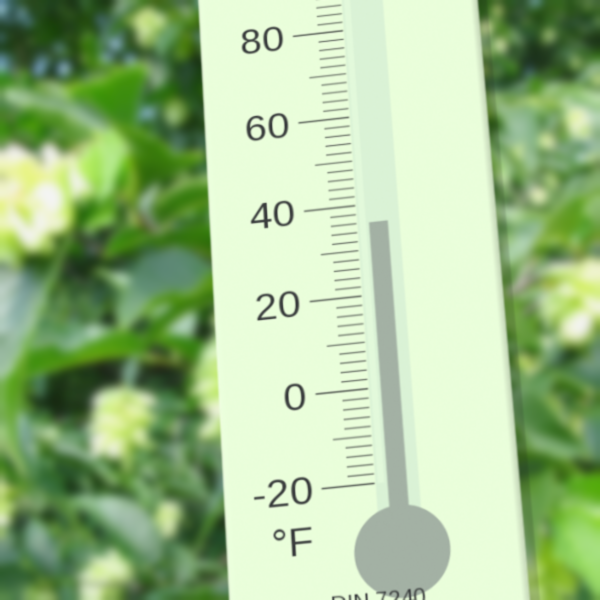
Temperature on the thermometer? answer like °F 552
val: °F 36
